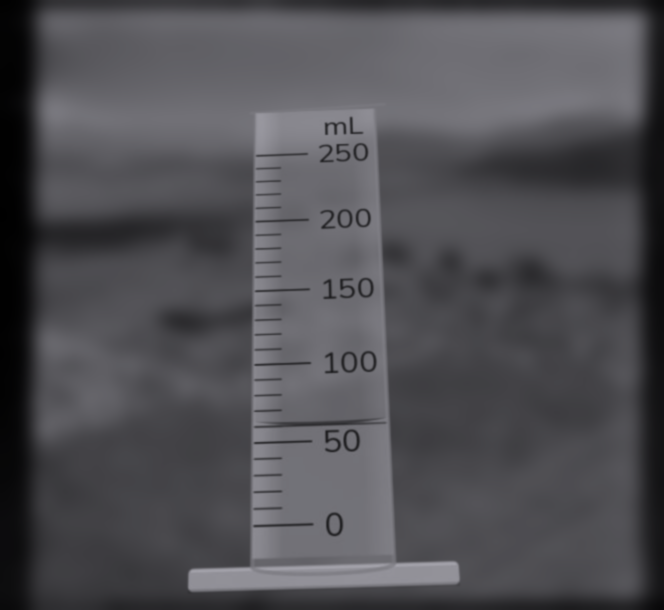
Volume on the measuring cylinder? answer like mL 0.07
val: mL 60
